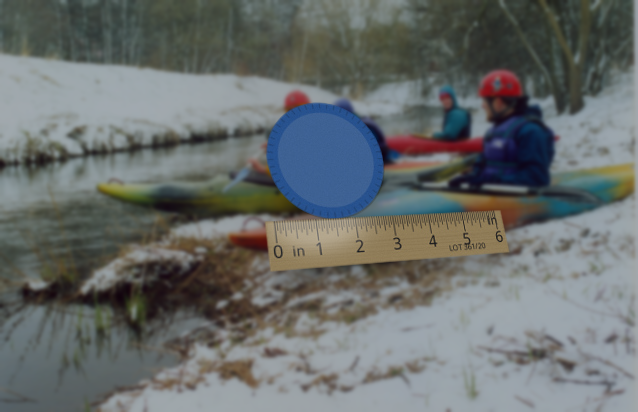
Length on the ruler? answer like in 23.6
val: in 3
